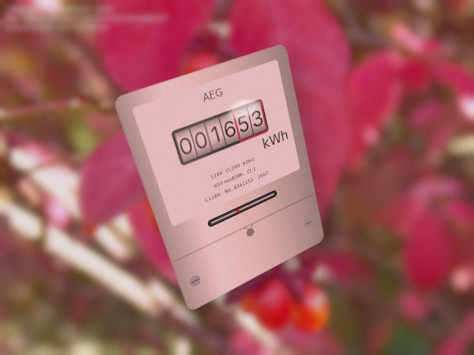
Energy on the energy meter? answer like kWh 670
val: kWh 16.53
